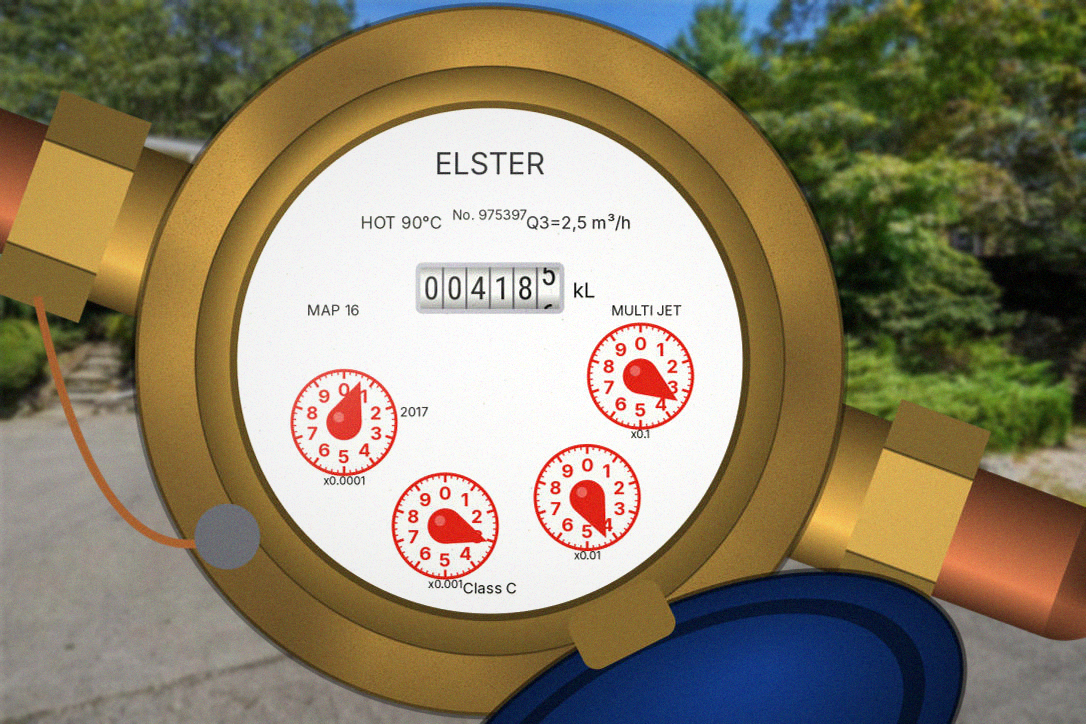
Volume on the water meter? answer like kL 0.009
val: kL 4185.3430
